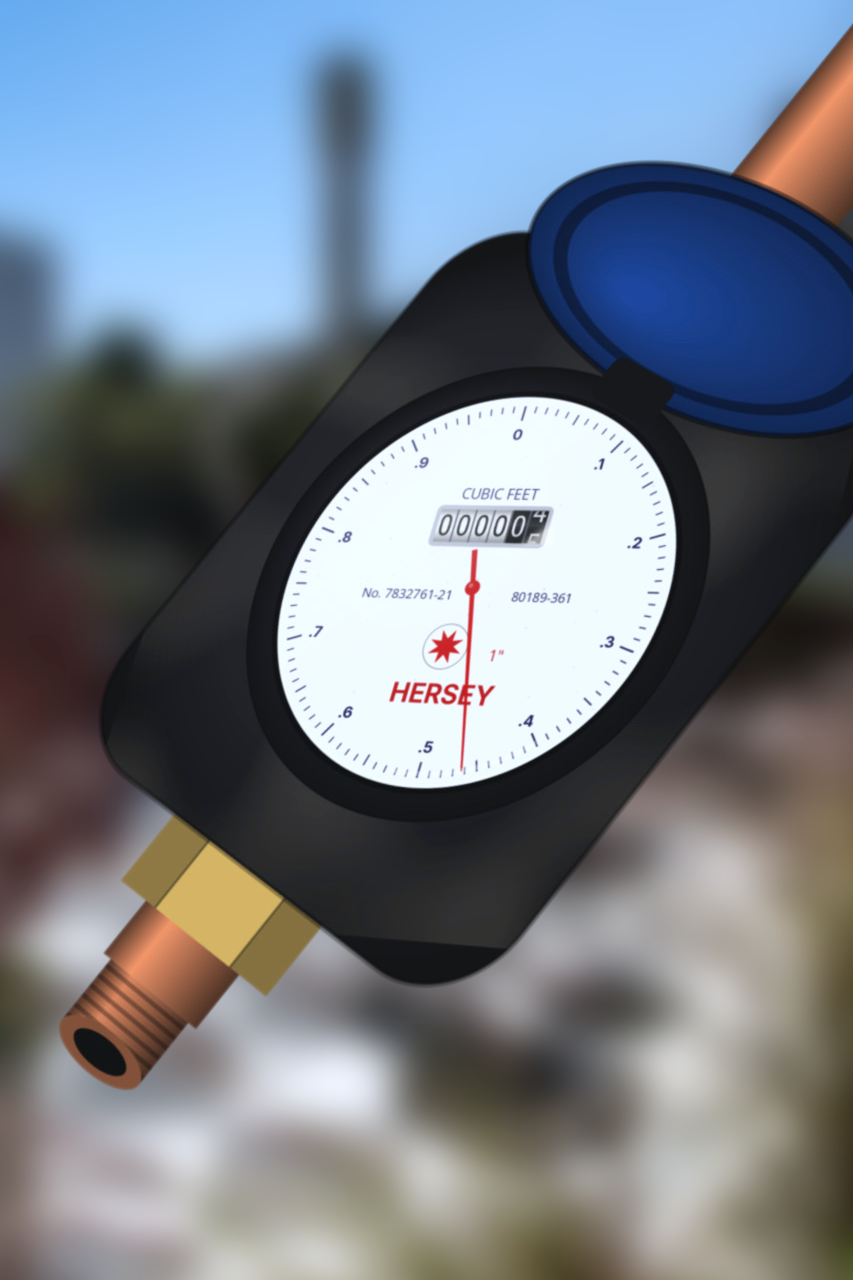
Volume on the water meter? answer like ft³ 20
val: ft³ 4.46
